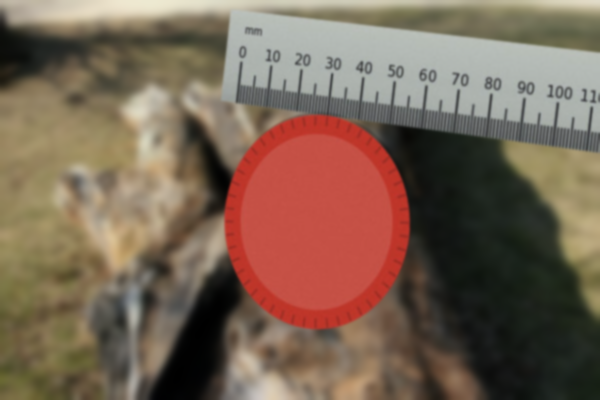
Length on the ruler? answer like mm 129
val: mm 60
